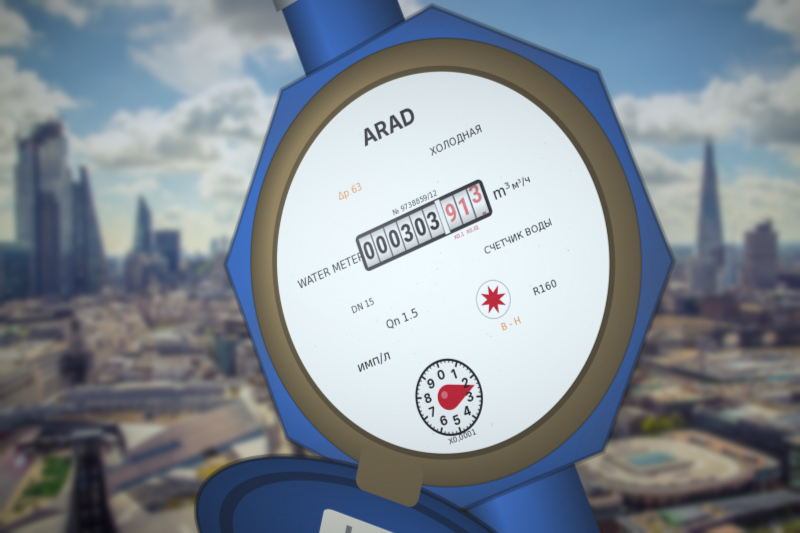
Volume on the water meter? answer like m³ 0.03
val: m³ 303.9132
